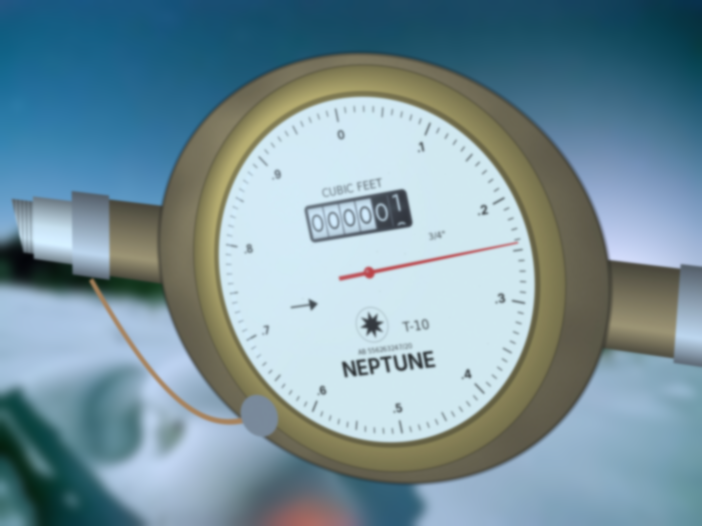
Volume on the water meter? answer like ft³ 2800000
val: ft³ 1.24
